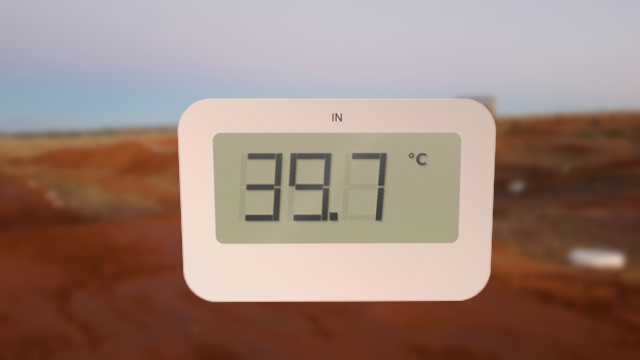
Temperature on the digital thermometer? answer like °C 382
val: °C 39.7
